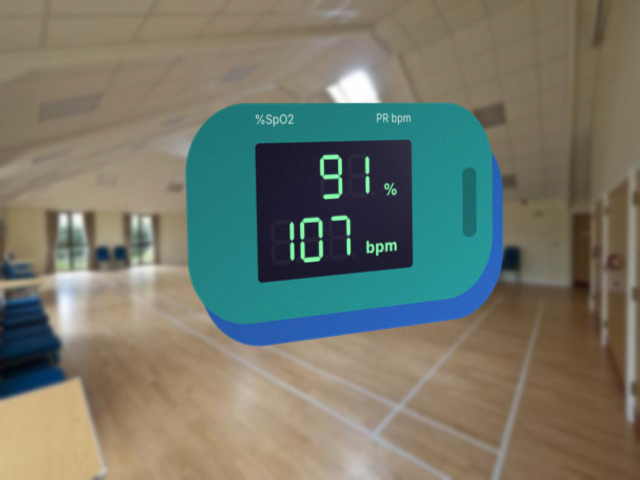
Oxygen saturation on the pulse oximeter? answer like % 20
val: % 91
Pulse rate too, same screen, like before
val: bpm 107
